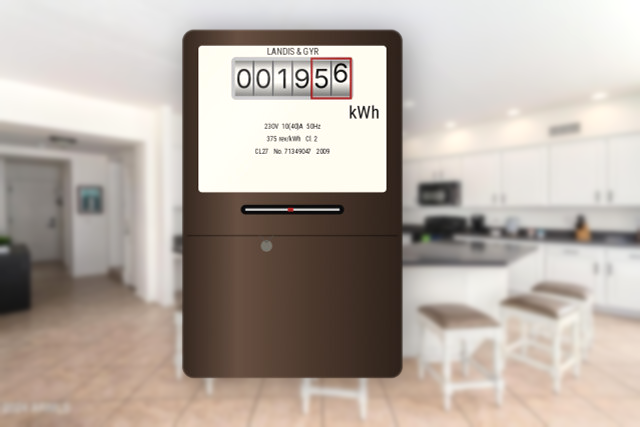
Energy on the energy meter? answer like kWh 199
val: kWh 19.56
